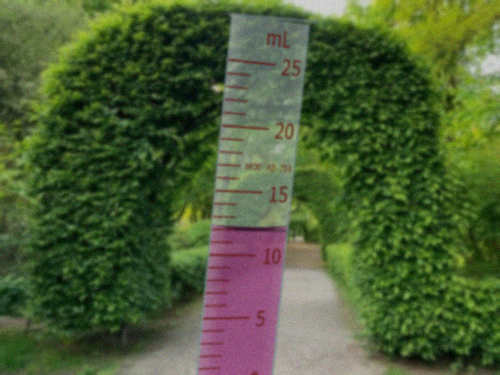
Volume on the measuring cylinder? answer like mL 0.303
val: mL 12
